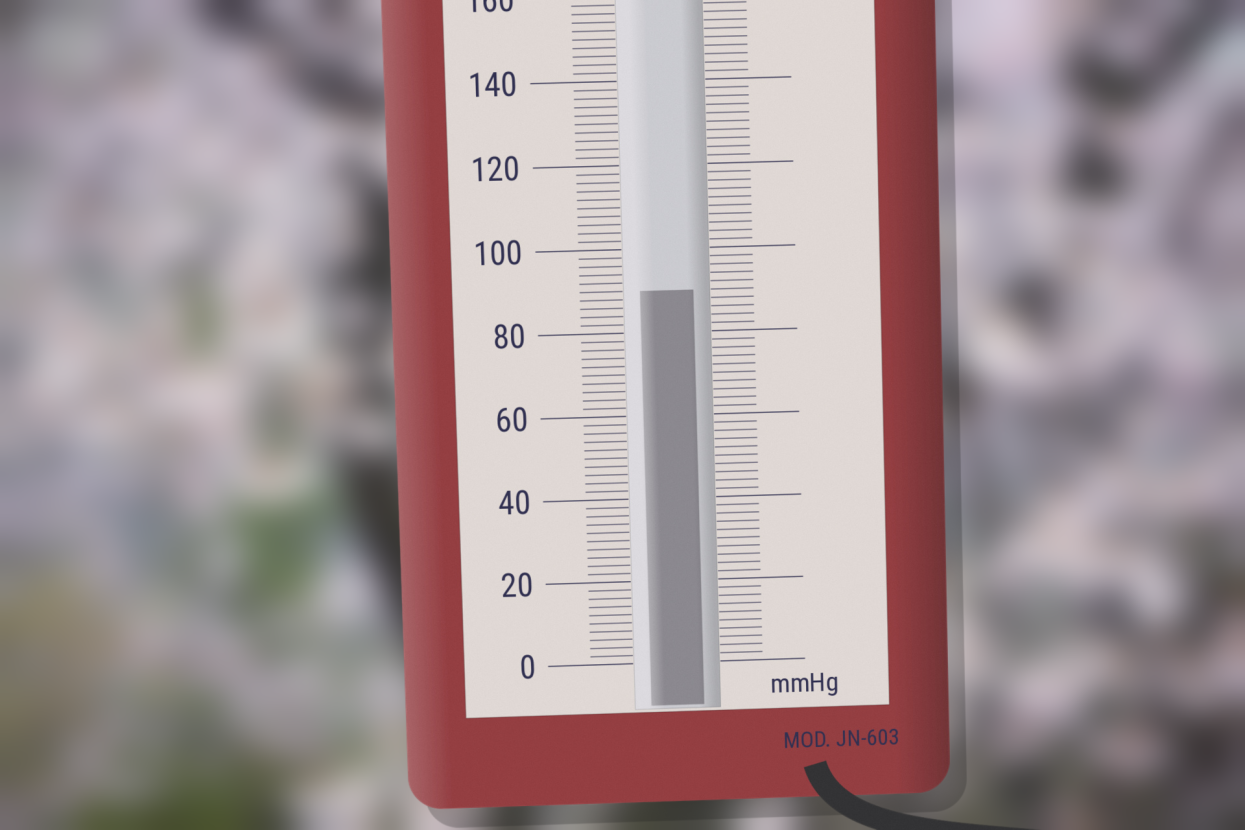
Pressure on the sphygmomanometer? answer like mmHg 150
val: mmHg 90
